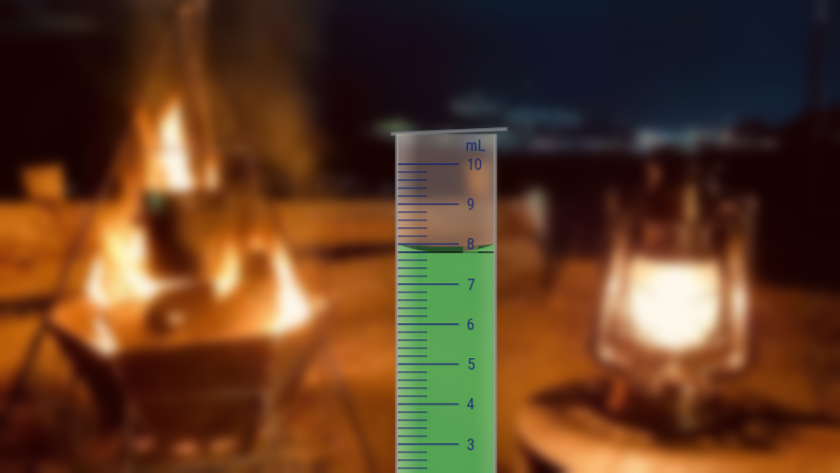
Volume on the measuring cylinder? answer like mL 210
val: mL 7.8
